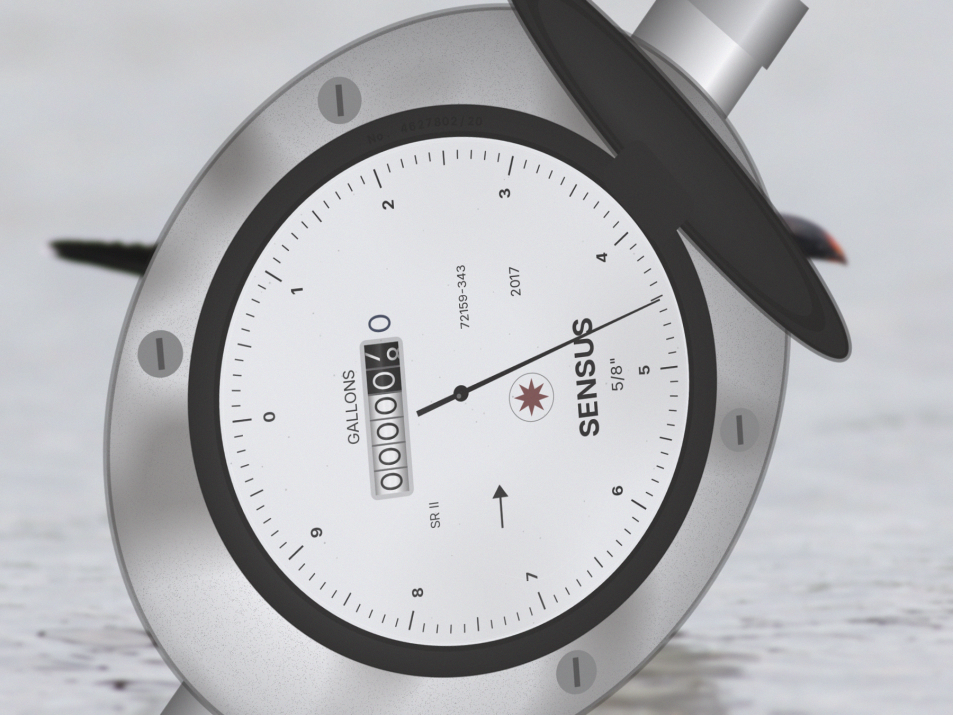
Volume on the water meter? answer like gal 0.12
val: gal 74.5
